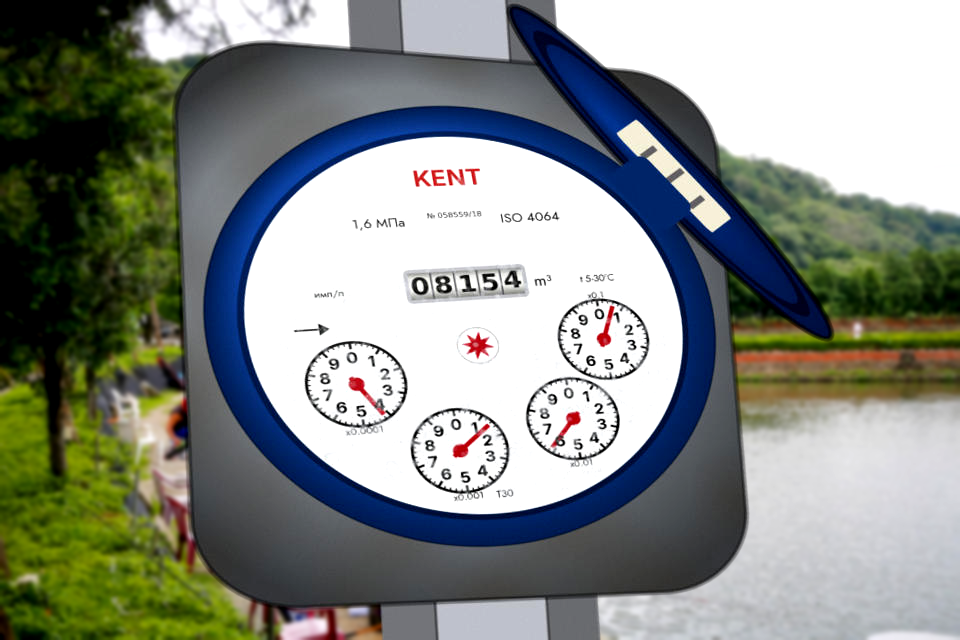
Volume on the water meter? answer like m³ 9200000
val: m³ 8154.0614
